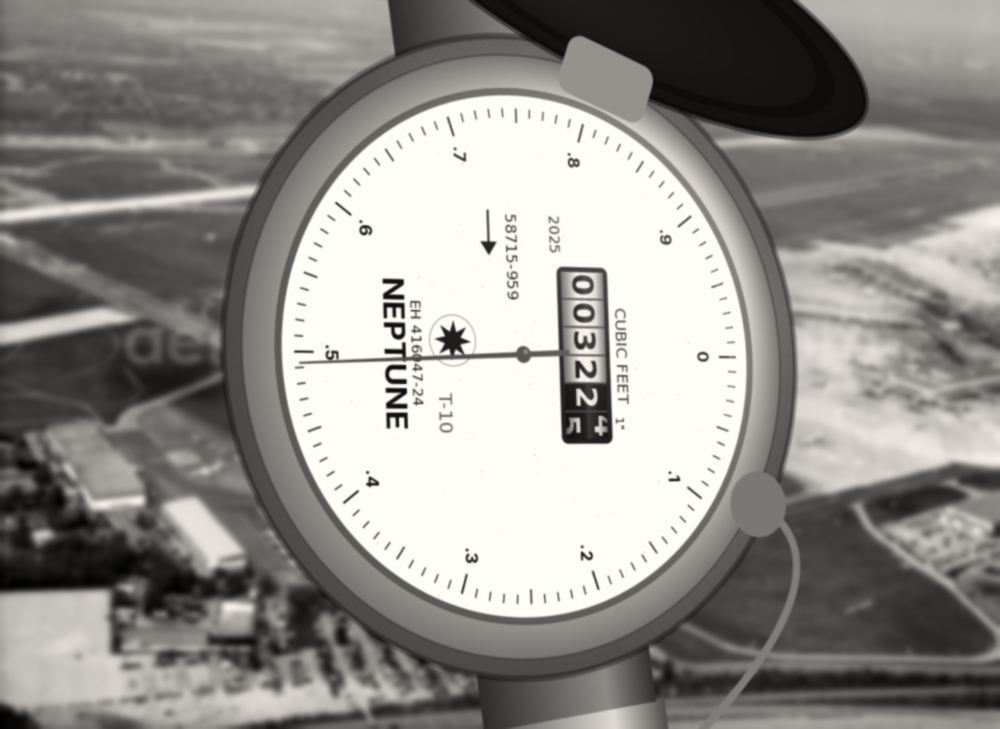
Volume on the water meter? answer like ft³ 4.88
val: ft³ 3224.49
